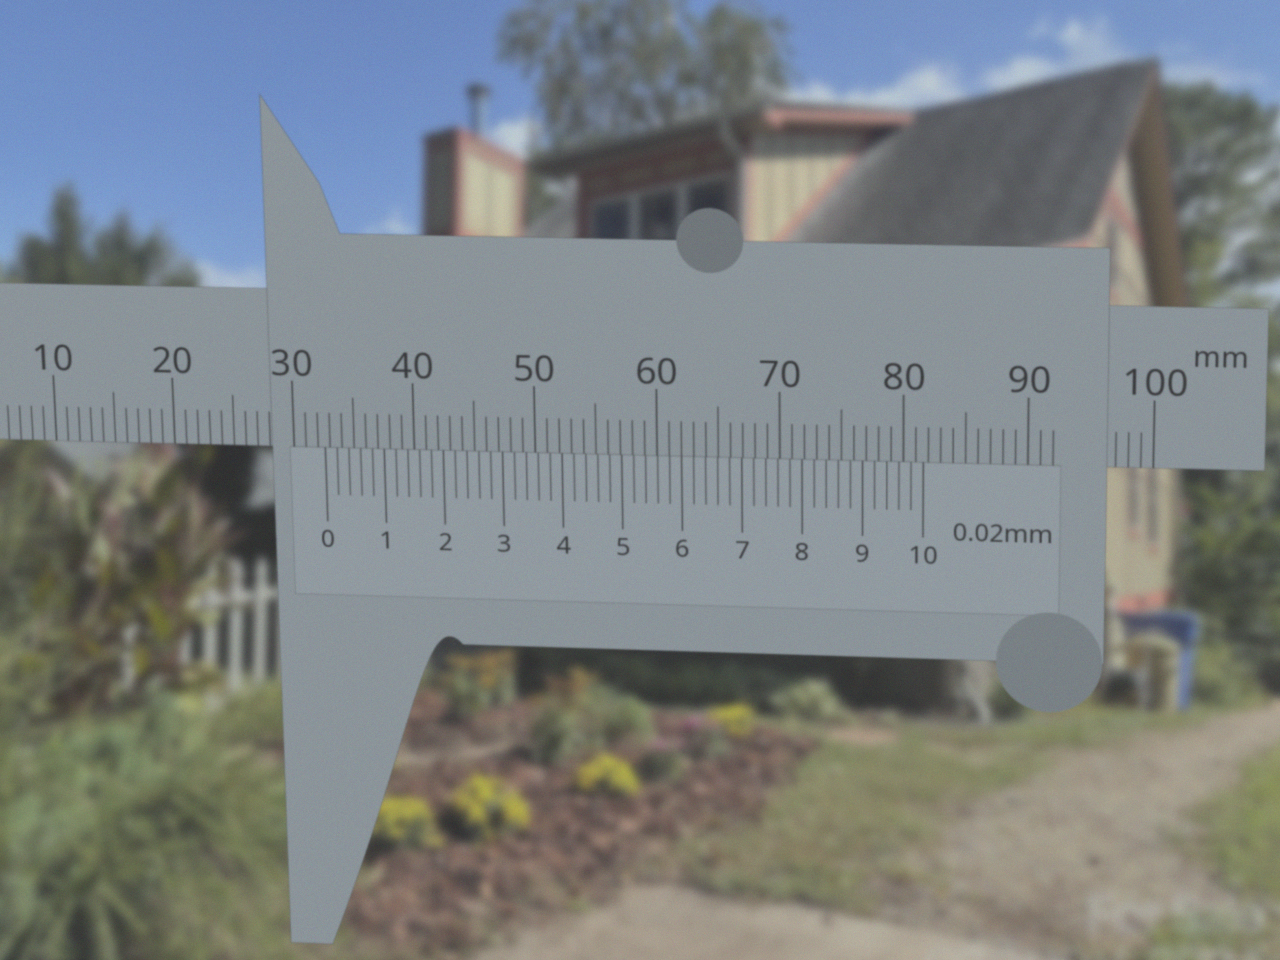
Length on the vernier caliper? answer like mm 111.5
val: mm 32.6
